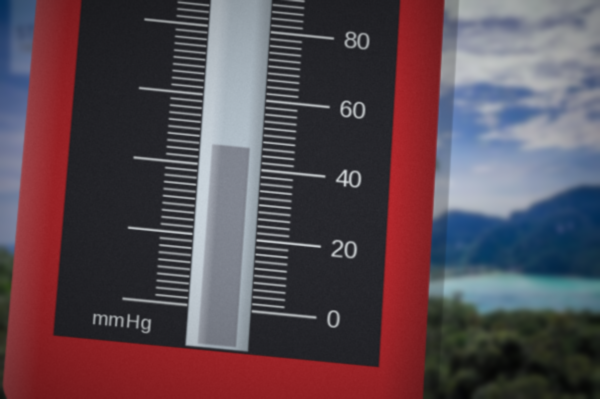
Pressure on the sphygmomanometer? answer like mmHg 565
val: mmHg 46
